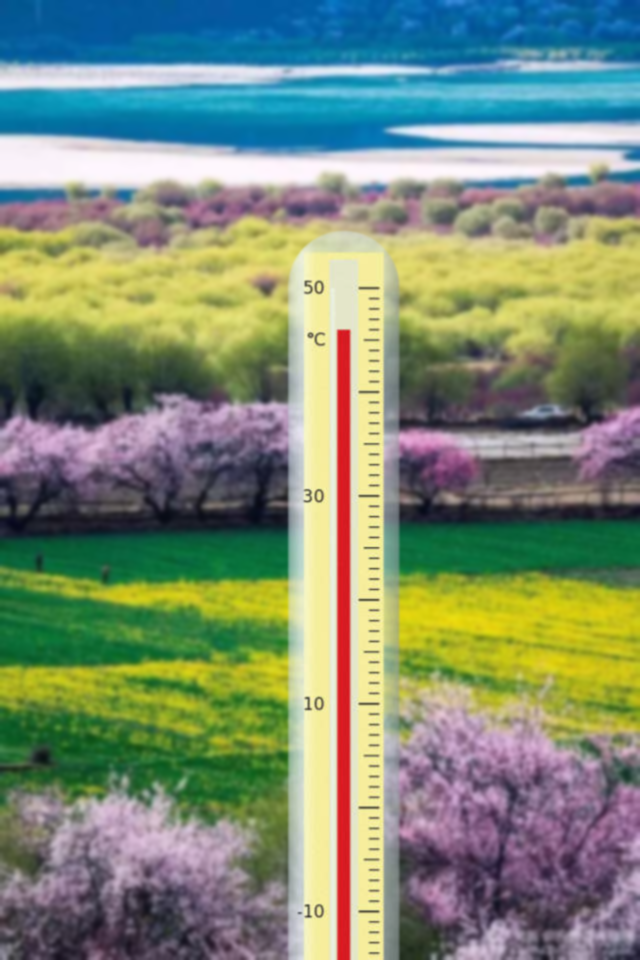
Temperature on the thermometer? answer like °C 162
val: °C 46
